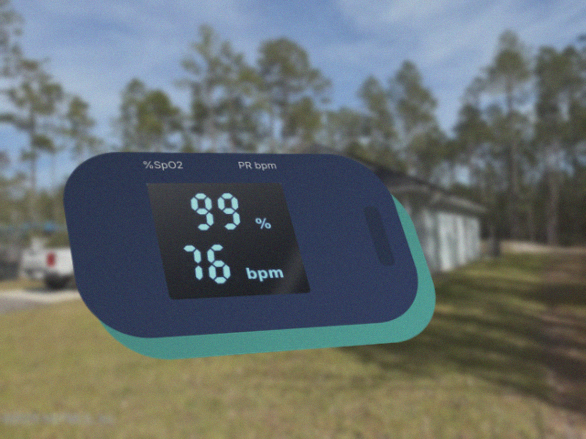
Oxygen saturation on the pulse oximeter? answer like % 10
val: % 99
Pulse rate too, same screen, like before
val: bpm 76
